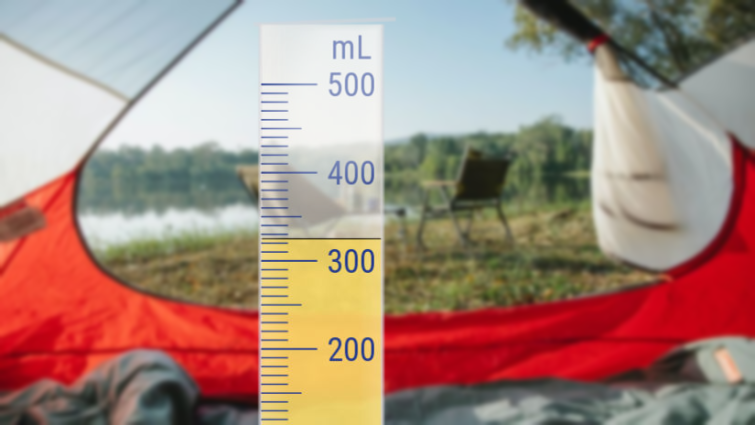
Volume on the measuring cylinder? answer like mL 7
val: mL 325
